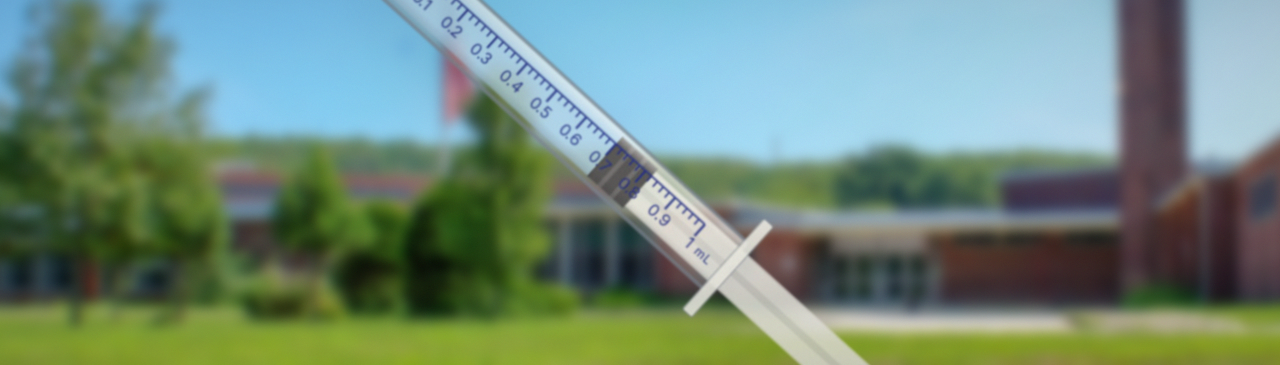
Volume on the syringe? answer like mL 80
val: mL 0.7
